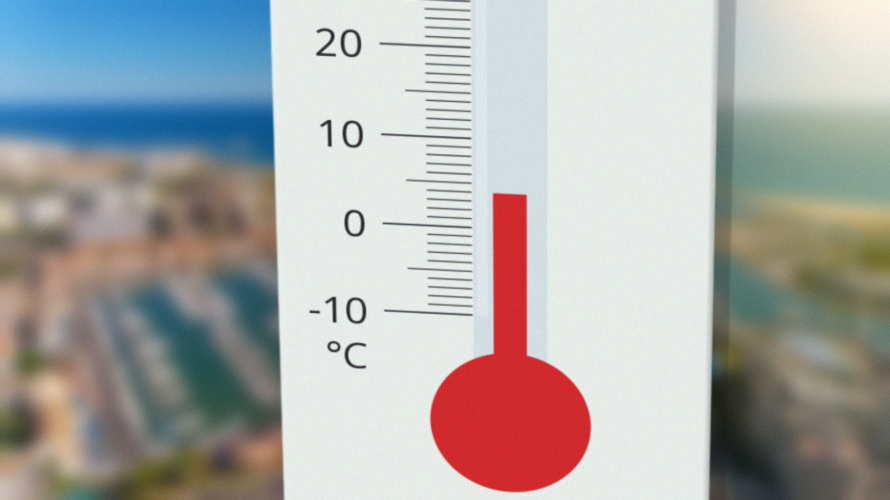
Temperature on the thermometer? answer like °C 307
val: °C 4
